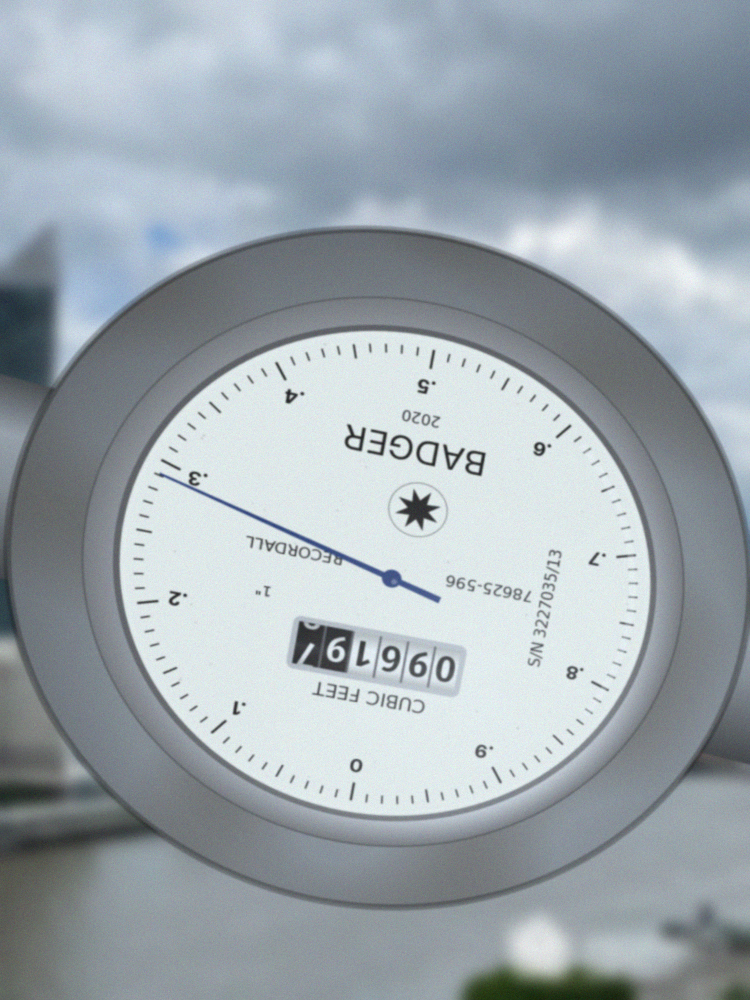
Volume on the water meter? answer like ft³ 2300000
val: ft³ 96197.29
